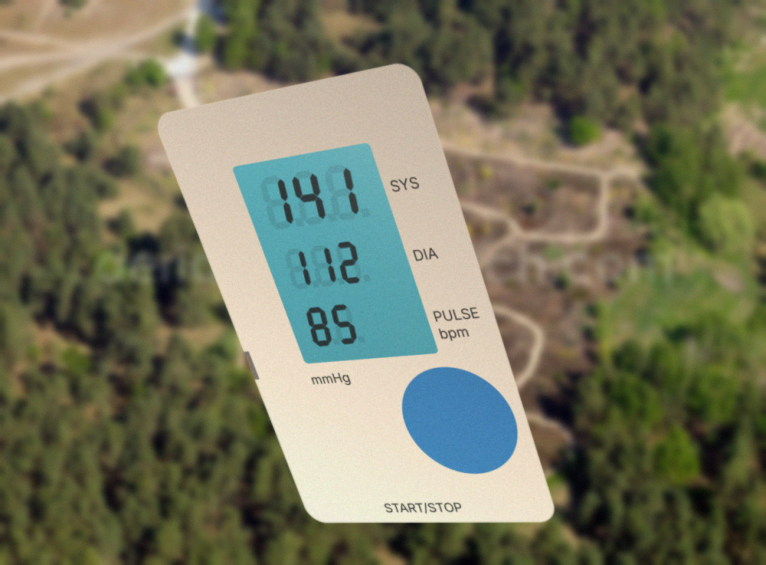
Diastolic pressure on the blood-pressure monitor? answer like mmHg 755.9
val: mmHg 112
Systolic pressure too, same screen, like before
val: mmHg 141
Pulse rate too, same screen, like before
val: bpm 85
